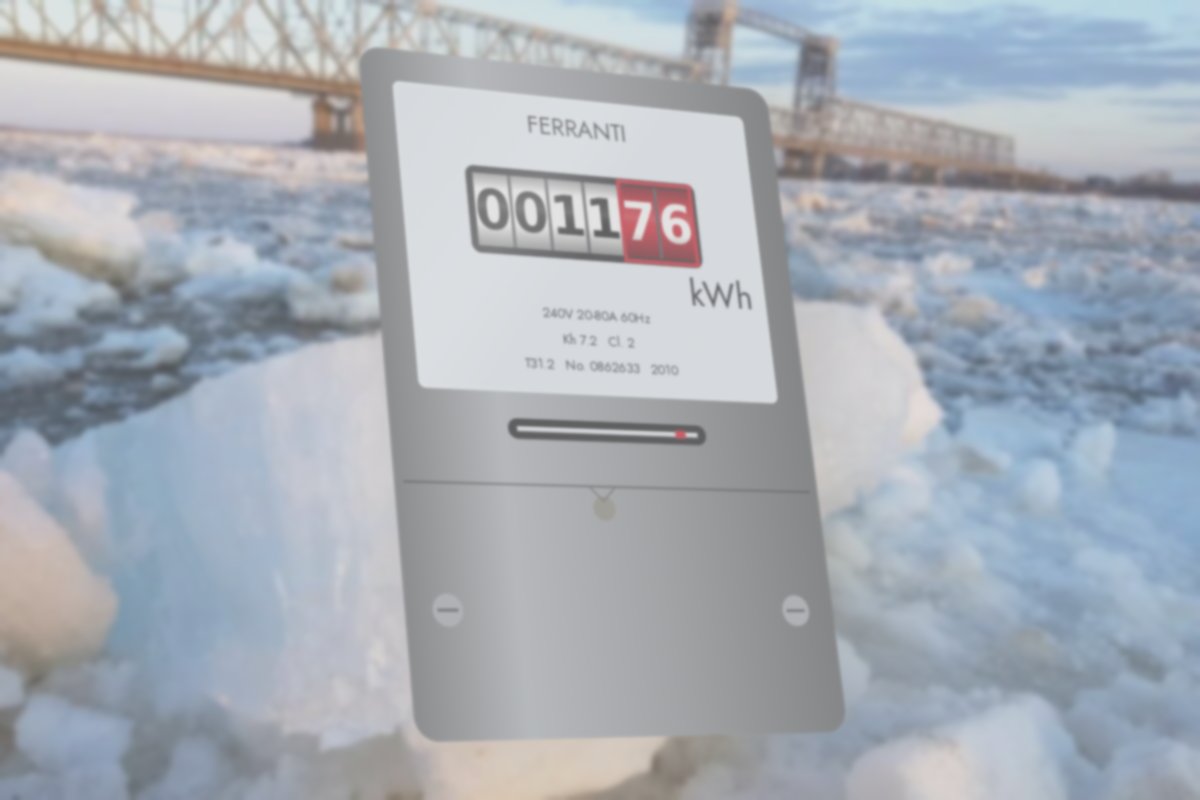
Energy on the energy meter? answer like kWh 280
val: kWh 11.76
